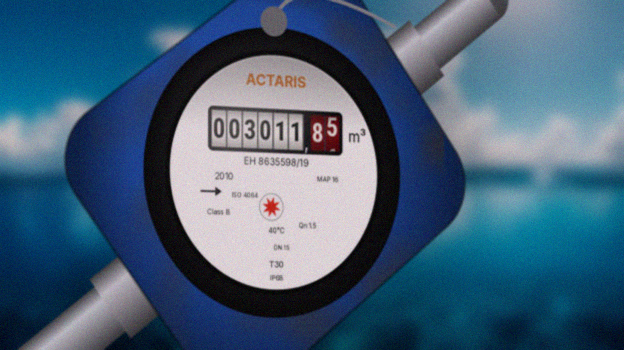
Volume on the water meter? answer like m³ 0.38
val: m³ 3011.85
